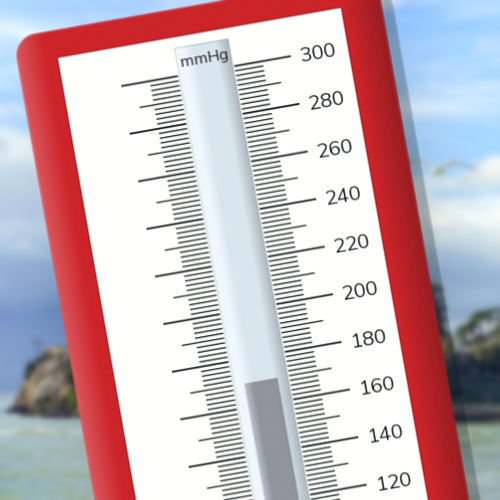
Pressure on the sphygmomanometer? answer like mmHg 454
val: mmHg 170
